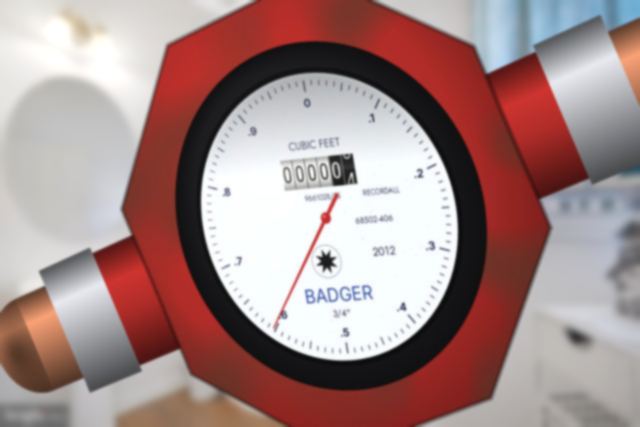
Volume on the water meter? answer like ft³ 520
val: ft³ 3.60
